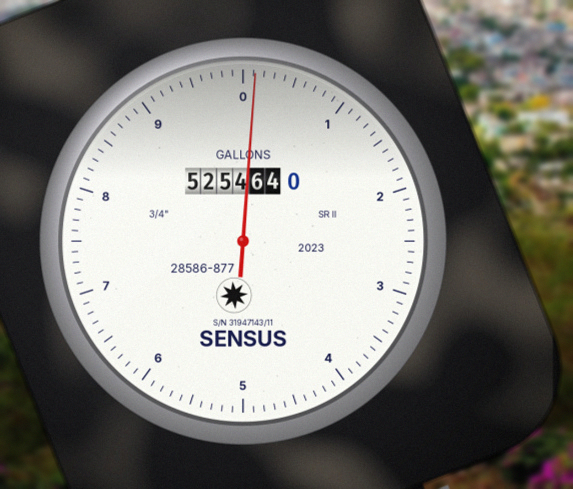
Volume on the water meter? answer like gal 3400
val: gal 5254640.1
